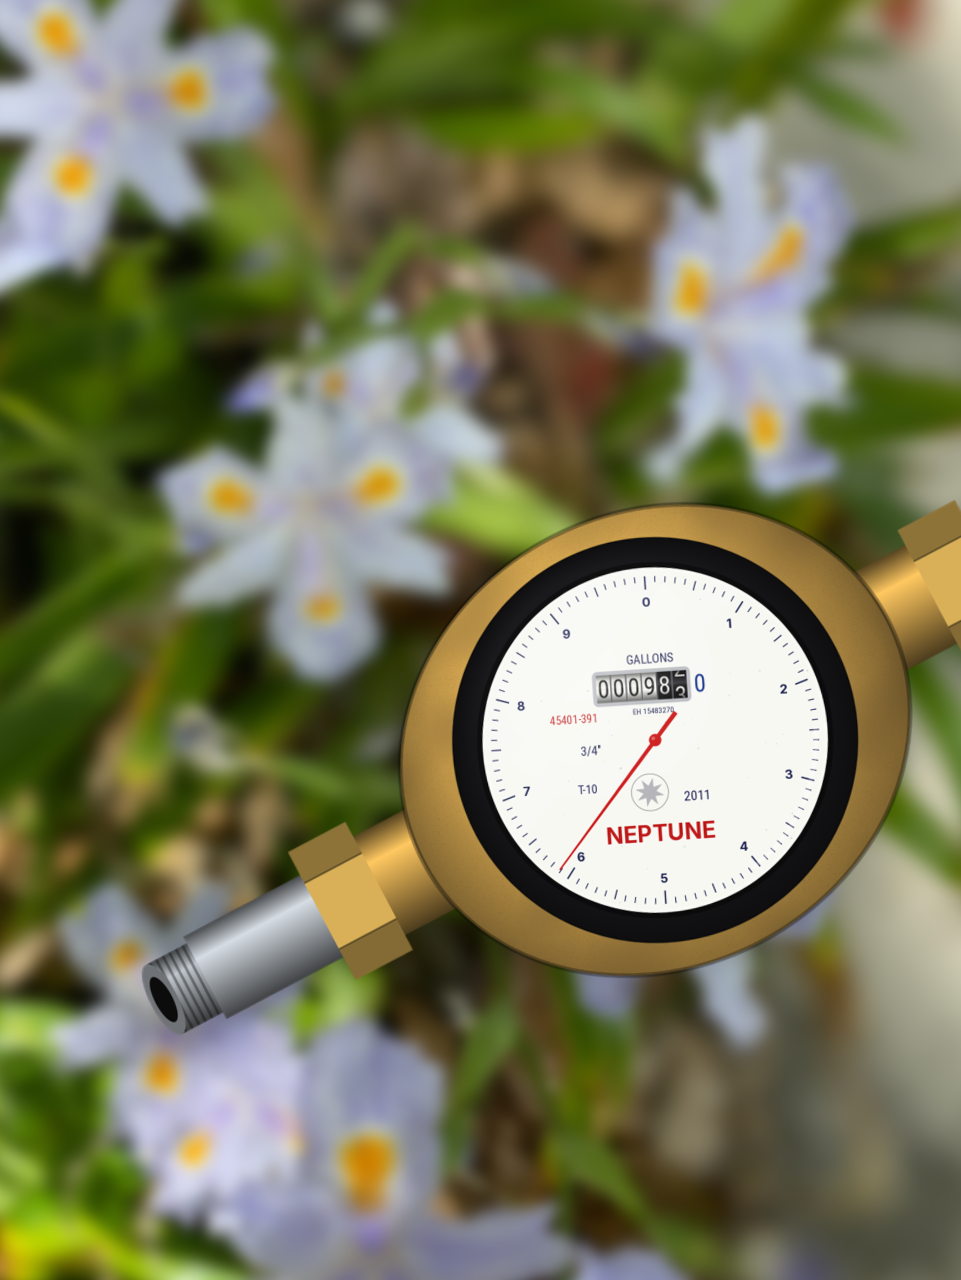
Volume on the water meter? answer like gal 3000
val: gal 9826.1
